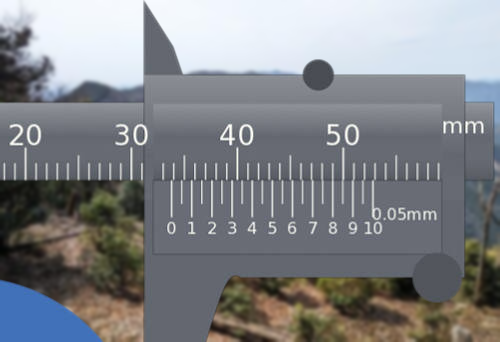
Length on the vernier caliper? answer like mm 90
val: mm 33.8
